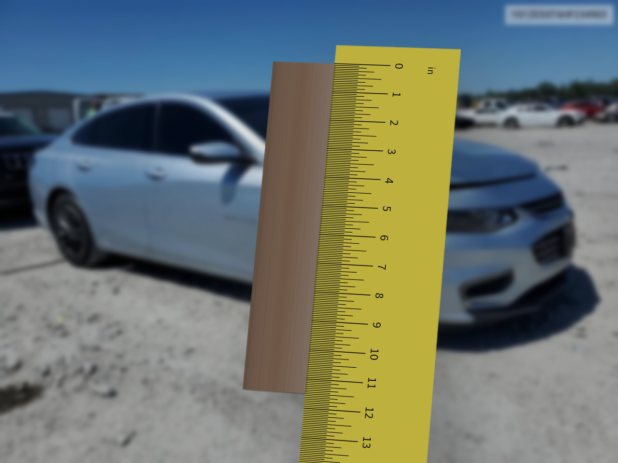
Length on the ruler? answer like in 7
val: in 11.5
